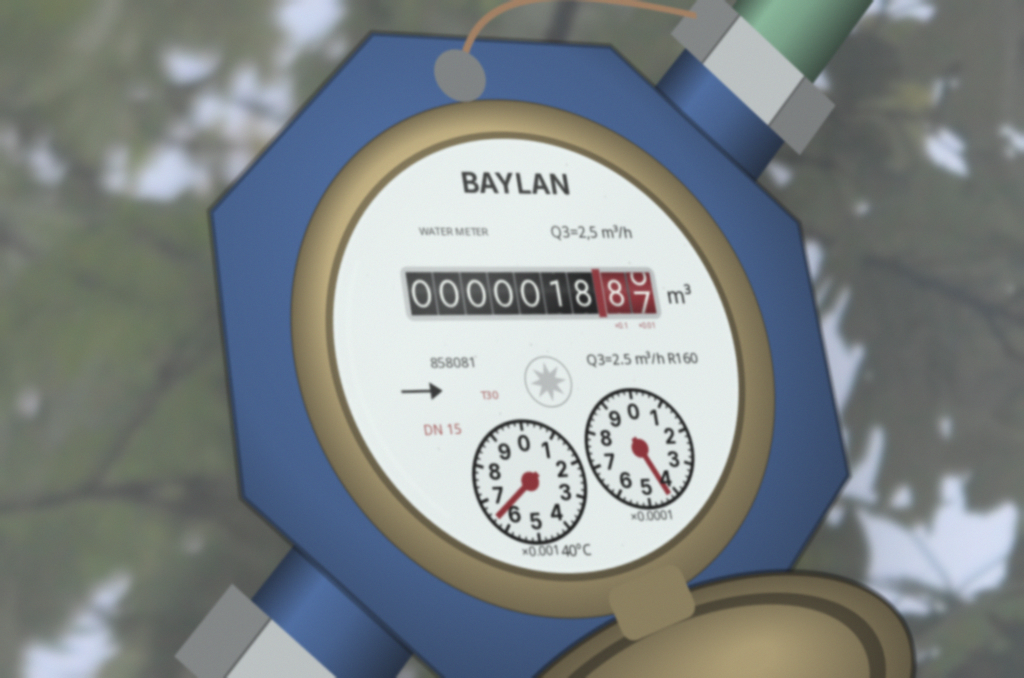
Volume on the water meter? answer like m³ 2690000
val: m³ 18.8664
